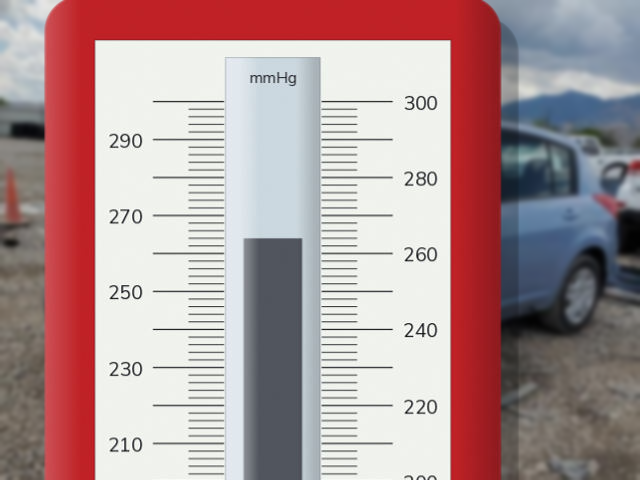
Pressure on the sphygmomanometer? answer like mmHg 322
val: mmHg 264
